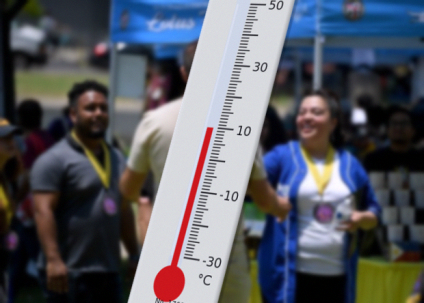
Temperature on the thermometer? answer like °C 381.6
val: °C 10
